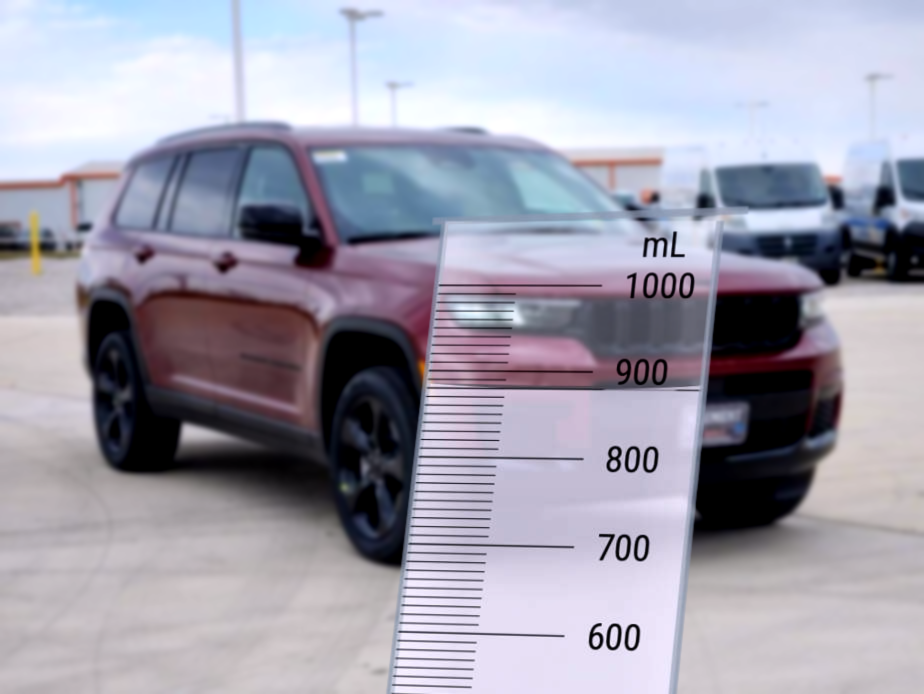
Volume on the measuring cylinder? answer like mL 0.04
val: mL 880
